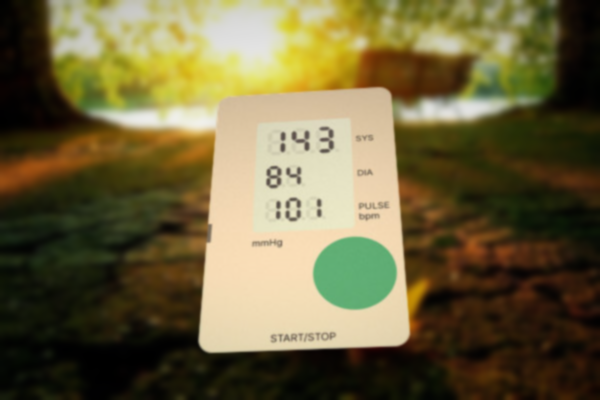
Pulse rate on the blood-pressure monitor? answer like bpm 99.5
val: bpm 101
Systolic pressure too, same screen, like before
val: mmHg 143
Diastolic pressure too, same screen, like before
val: mmHg 84
